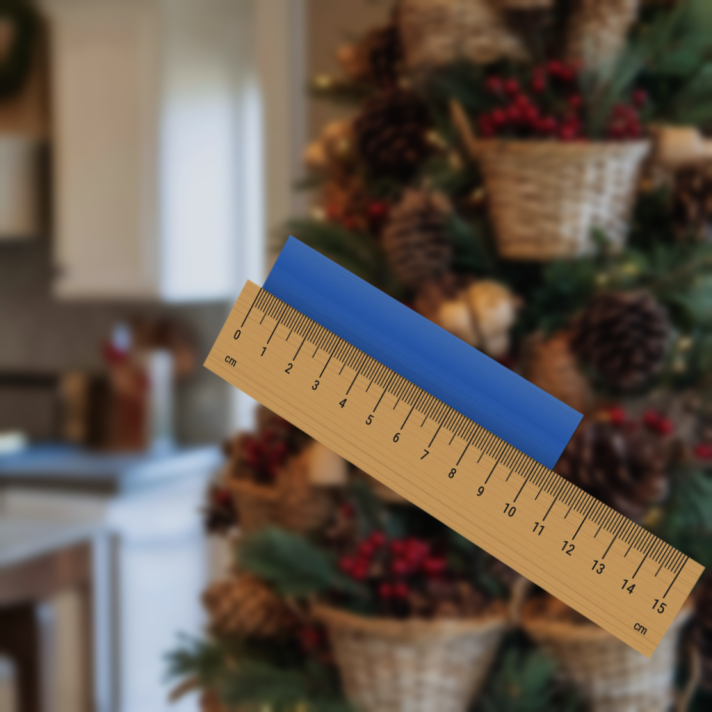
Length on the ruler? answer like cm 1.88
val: cm 10.5
